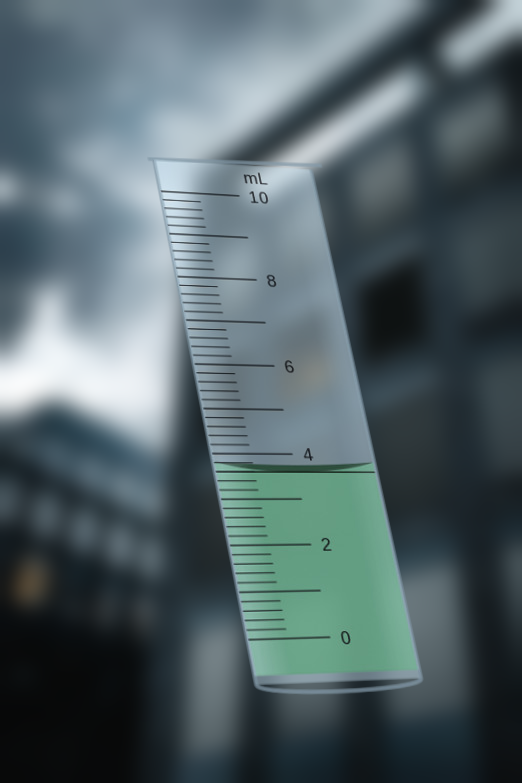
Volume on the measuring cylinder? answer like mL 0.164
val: mL 3.6
